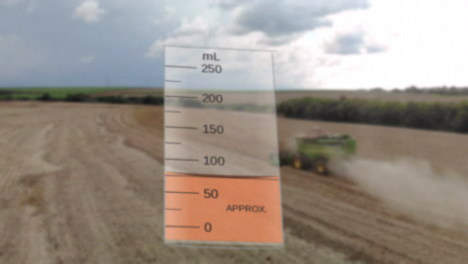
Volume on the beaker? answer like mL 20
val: mL 75
